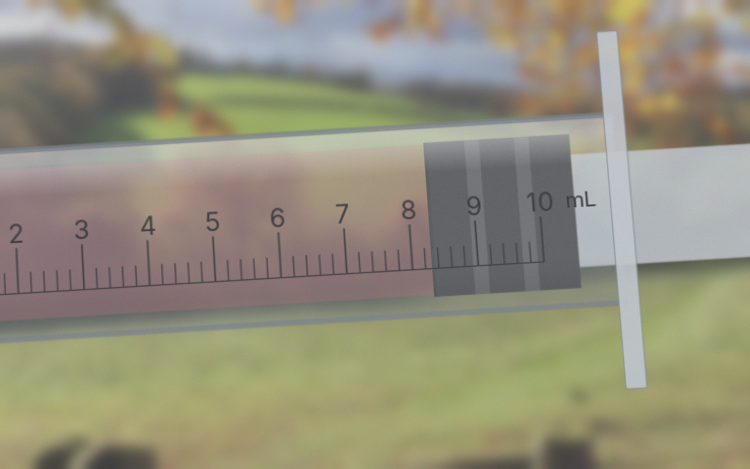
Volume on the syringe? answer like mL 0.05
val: mL 8.3
